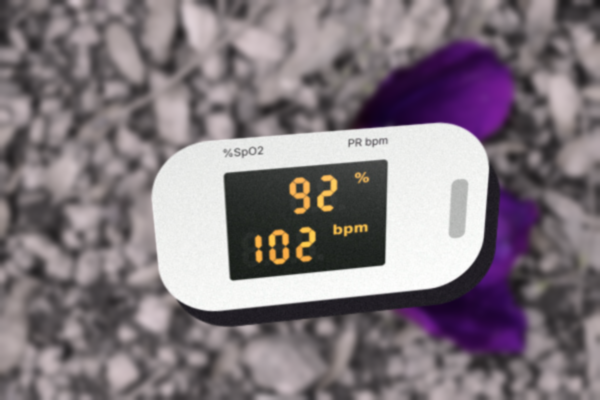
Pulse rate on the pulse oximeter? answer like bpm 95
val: bpm 102
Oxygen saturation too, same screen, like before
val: % 92
